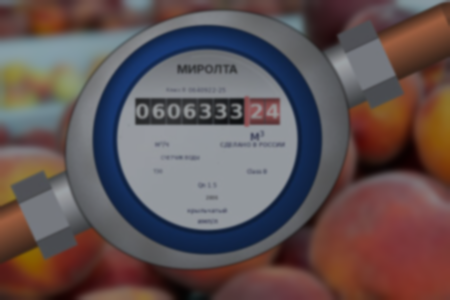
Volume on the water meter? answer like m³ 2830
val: m³ 606333.24
